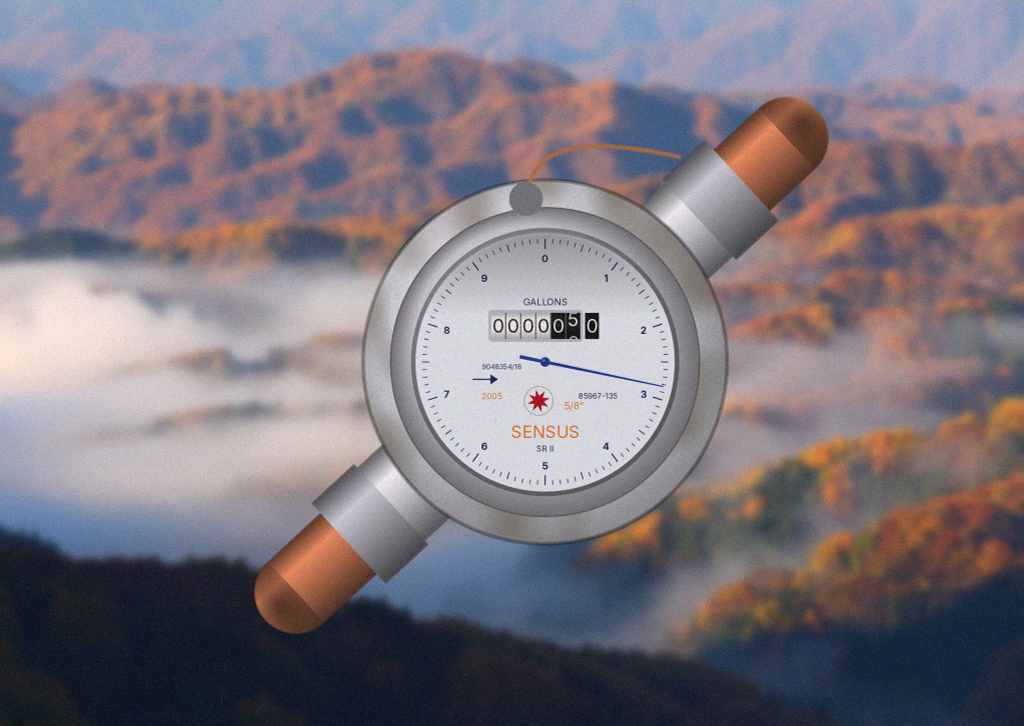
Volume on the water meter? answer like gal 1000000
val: gal 52.8
